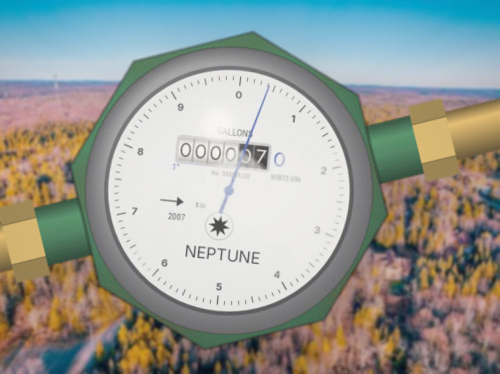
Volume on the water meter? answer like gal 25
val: gal 70.4
